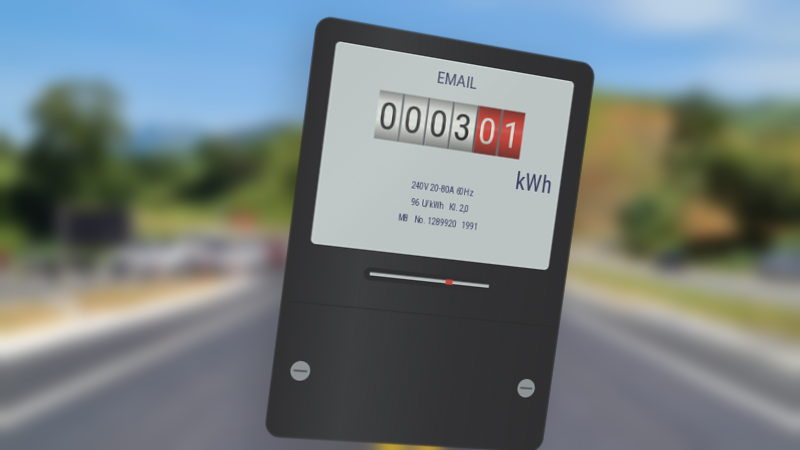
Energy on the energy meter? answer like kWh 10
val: kWh 3.01
